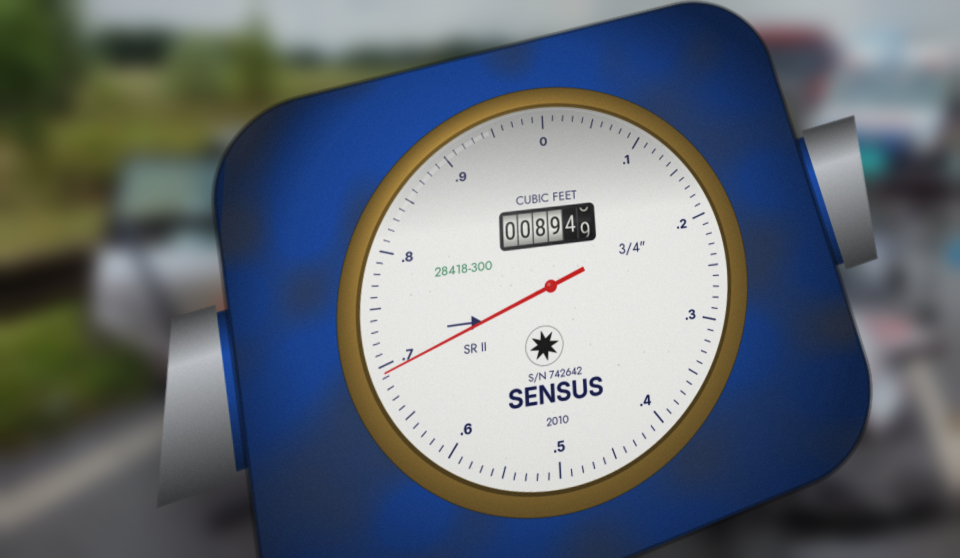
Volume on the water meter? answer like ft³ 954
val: ft³ 8948.69
